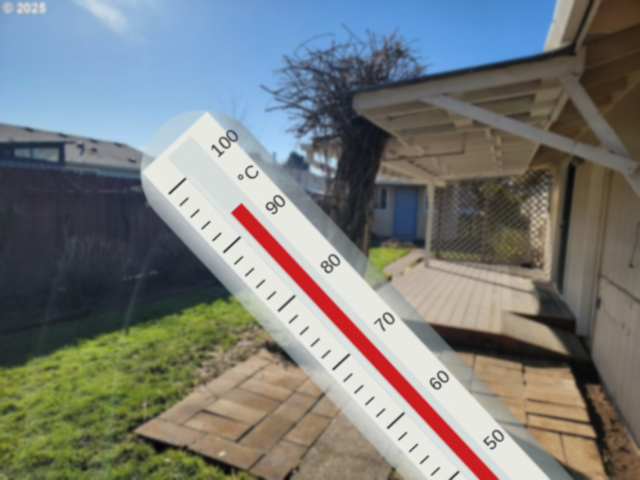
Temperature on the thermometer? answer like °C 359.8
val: °C 93
